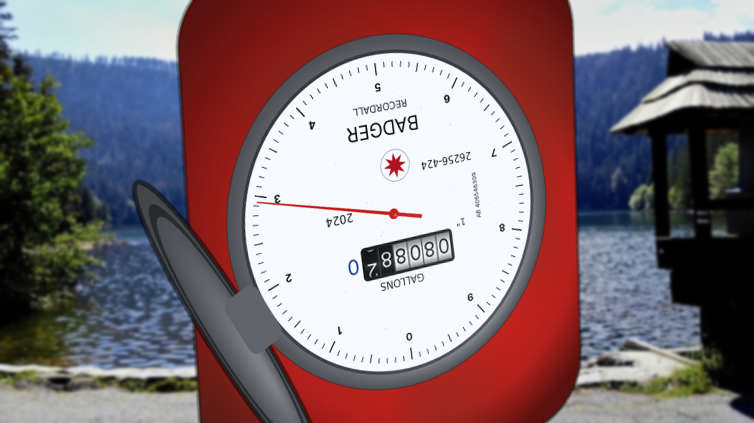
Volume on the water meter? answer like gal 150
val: gal 808822.9
